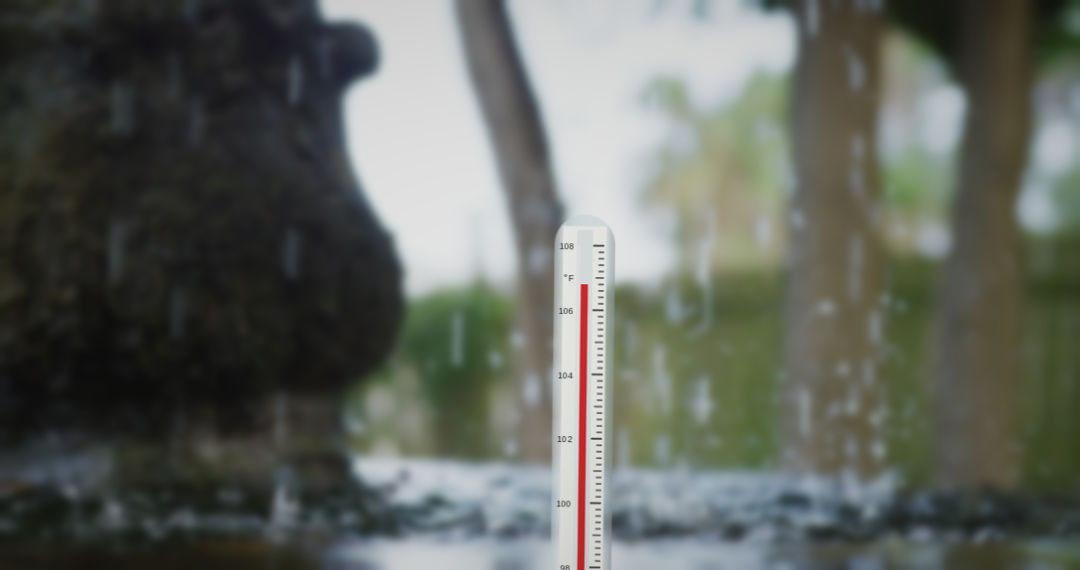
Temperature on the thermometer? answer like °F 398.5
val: °F 106.8
